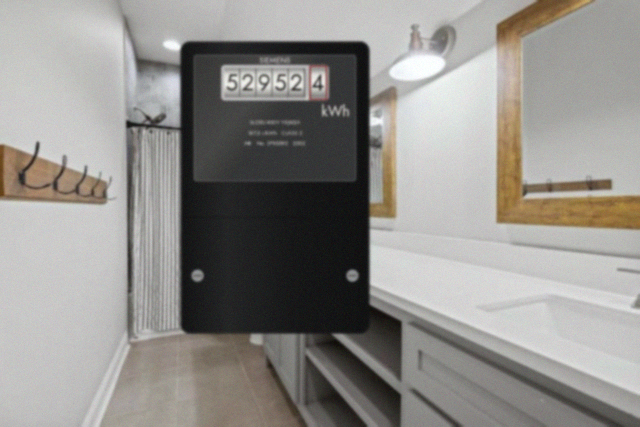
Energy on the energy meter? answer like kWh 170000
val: kWh 52952.4
